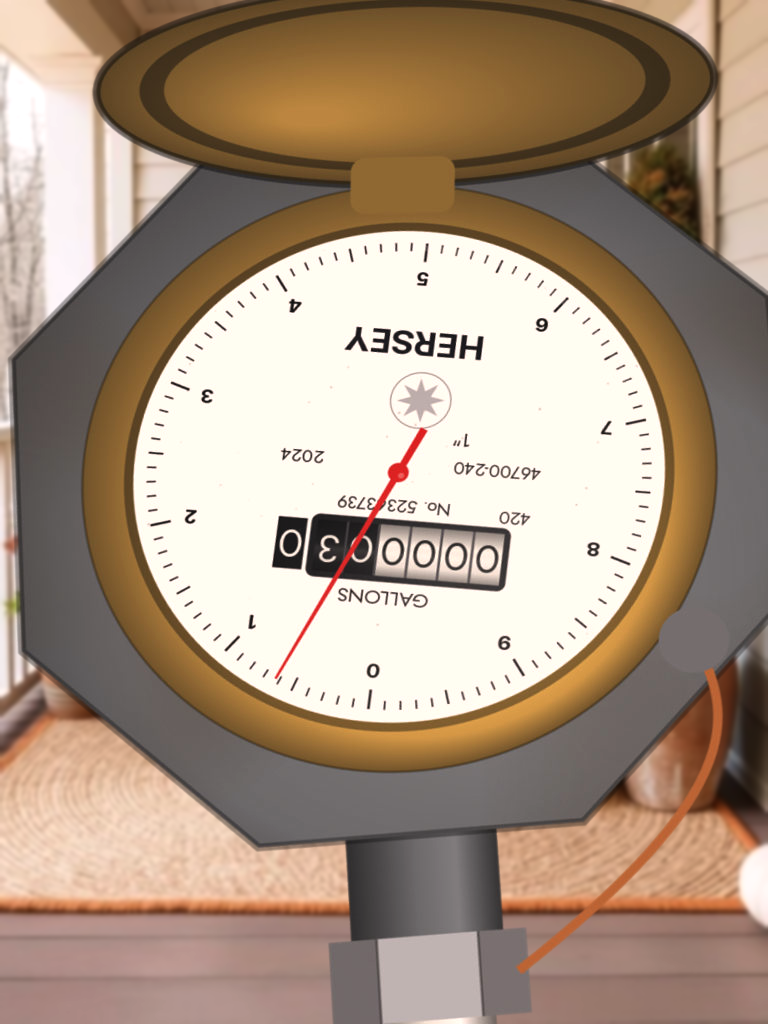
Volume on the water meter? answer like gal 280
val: gal 30.6
